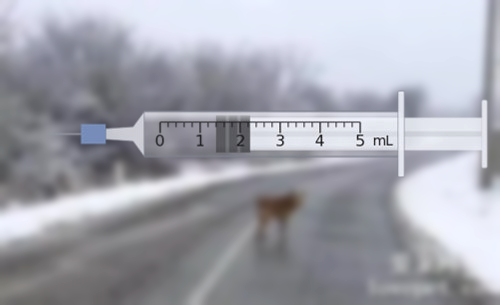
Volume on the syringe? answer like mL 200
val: mL 1.4
